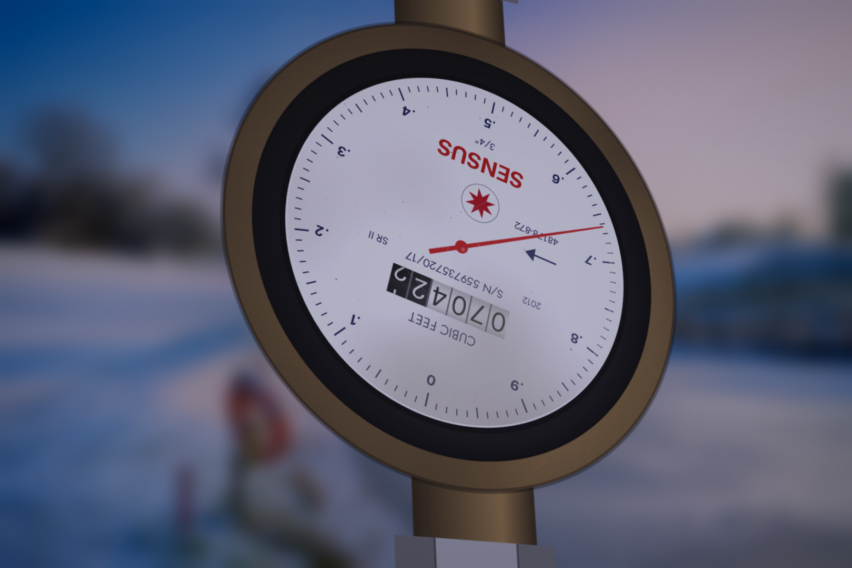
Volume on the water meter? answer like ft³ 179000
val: ft³ 70421.66
